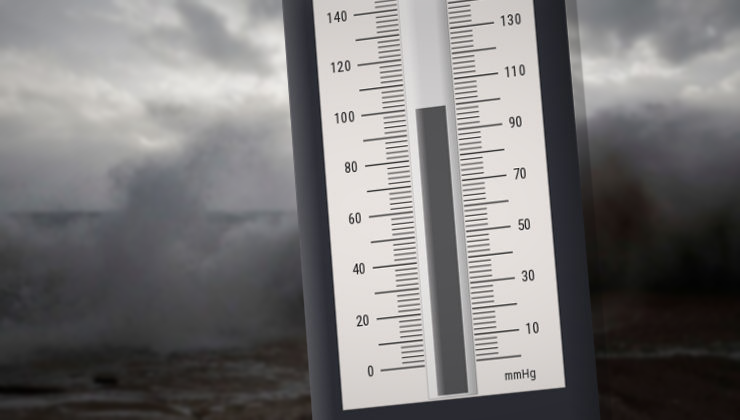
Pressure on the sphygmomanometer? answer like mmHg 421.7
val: mmHg 100
